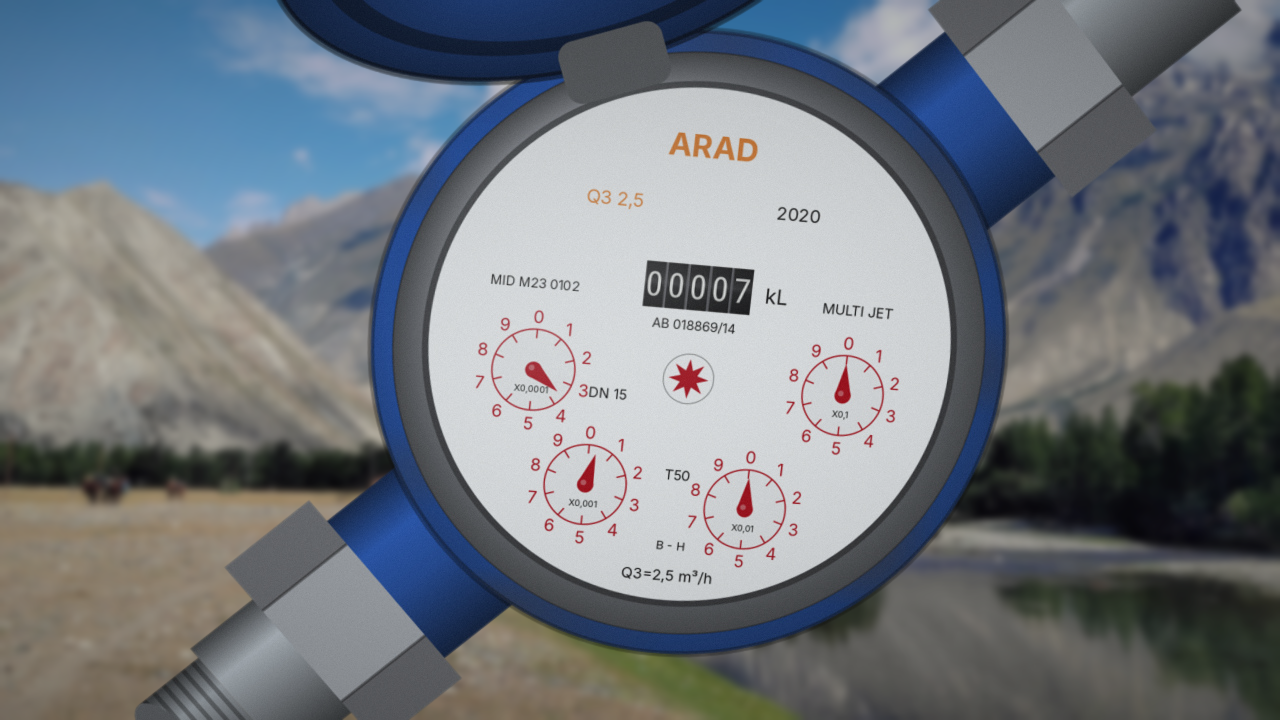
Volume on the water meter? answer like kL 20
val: kL 7.0003
